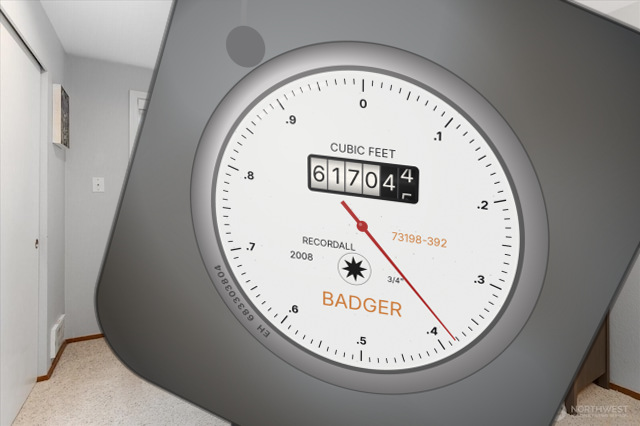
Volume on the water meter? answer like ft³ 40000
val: ft³ 617044.38
